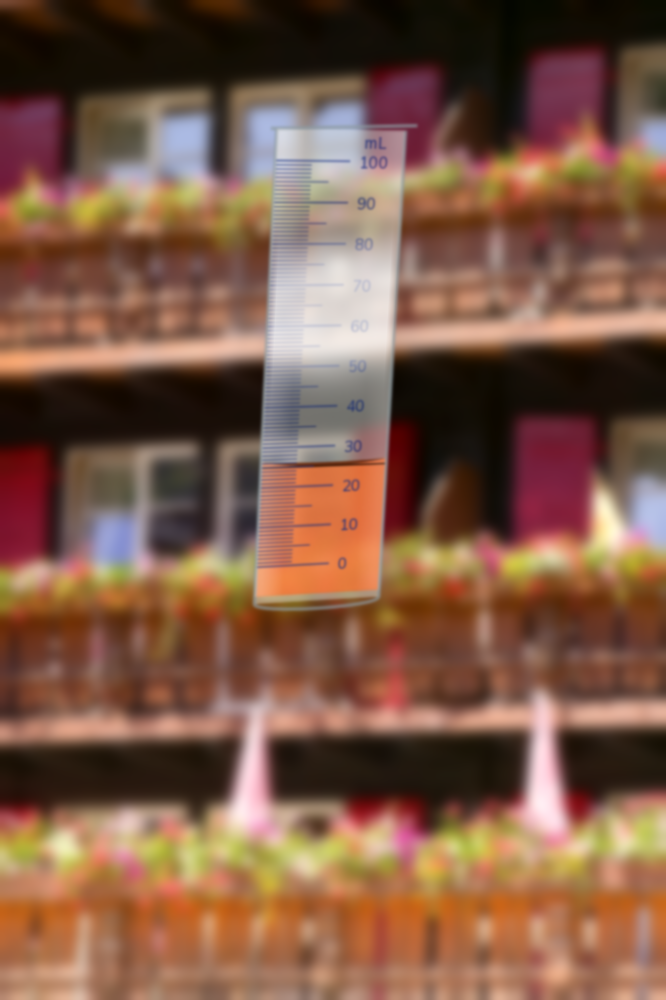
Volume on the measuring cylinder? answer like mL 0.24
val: mL 25
